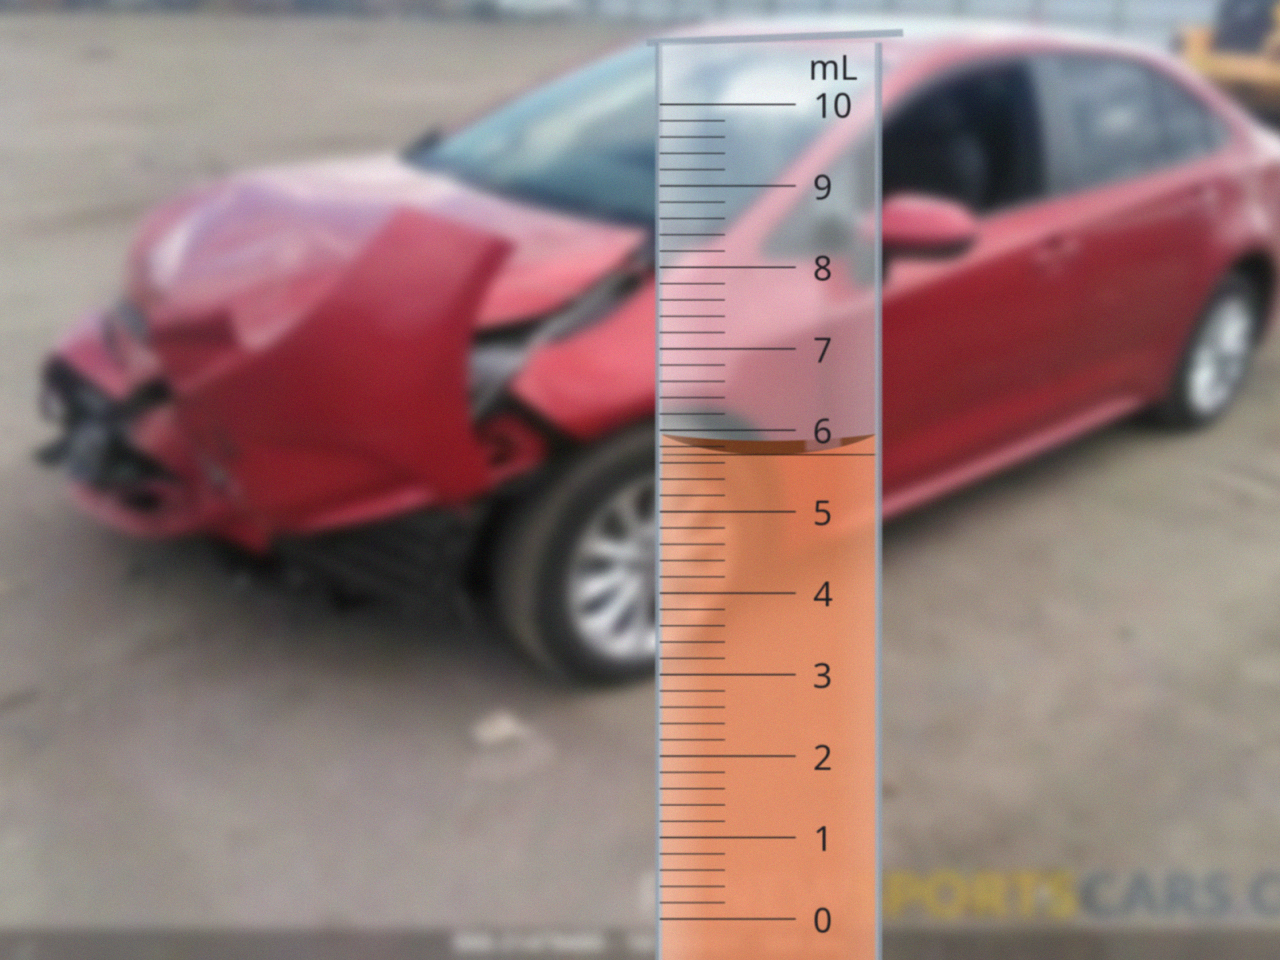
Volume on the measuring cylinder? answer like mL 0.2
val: mL 5.7
